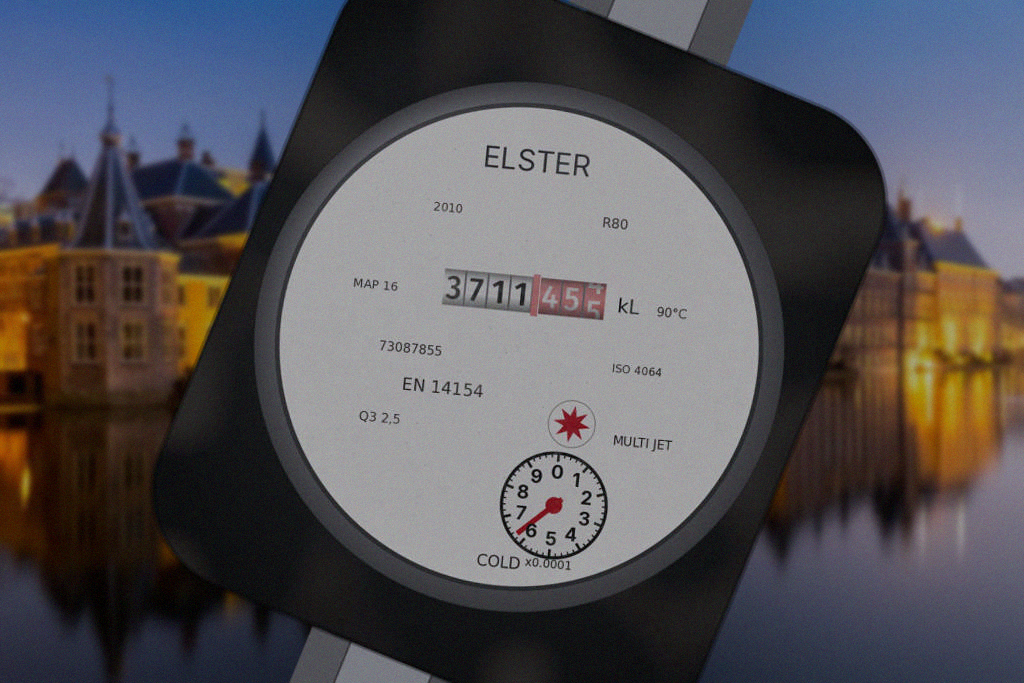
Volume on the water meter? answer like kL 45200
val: kL 3711.4546
